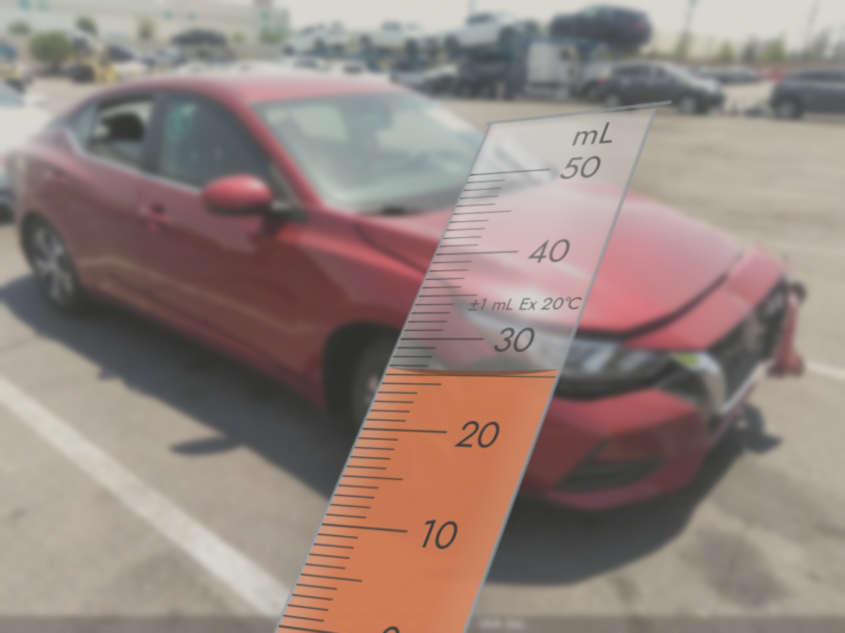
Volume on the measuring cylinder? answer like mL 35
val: mL 26
